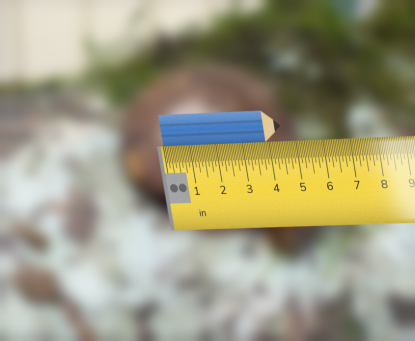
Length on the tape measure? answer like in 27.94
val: in 4.5
